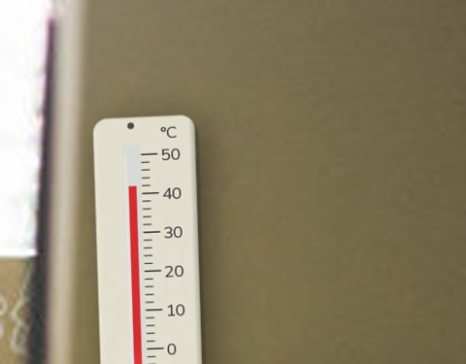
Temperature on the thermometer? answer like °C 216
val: °C 42
